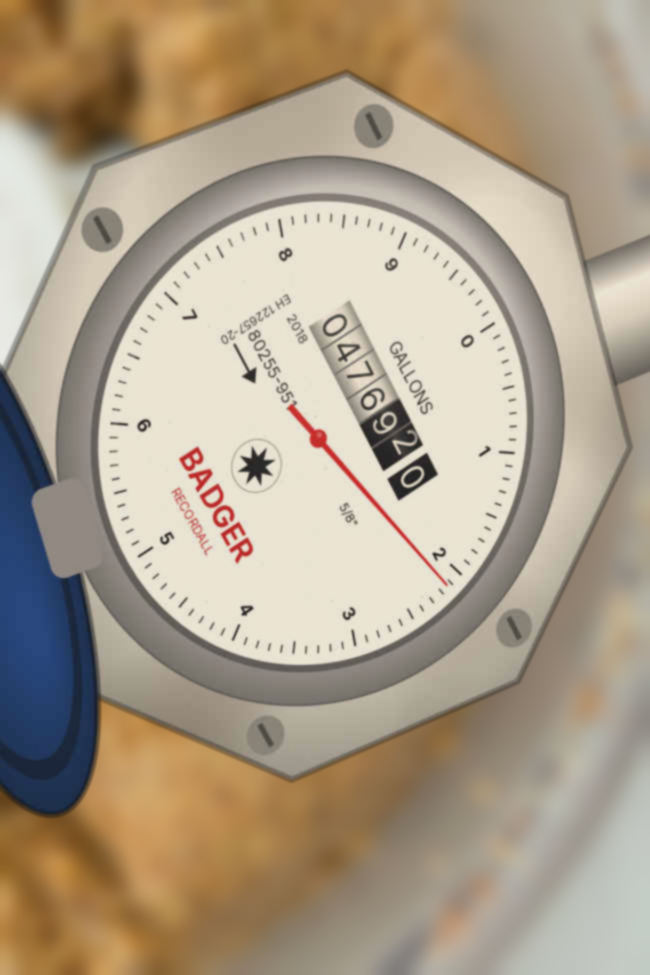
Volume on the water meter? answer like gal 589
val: gal 476922.1
